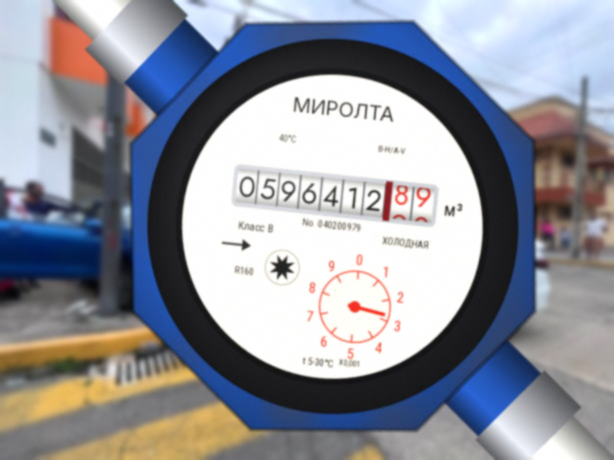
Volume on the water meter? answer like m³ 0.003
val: m³ 596412.892
